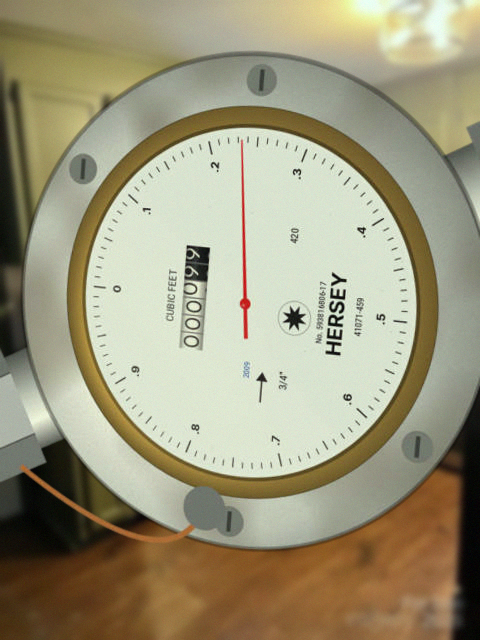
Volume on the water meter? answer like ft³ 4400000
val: ft³ 99.23
